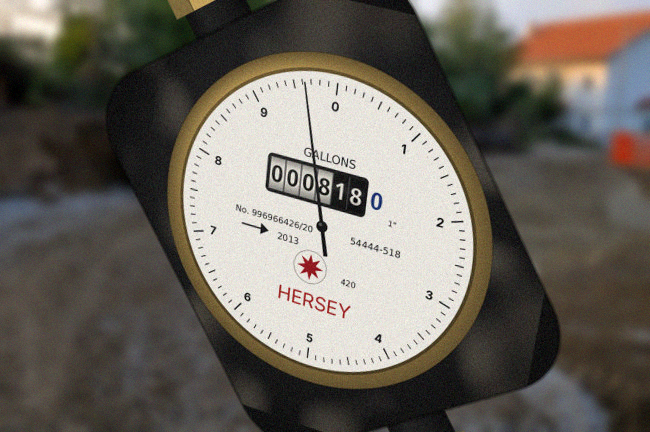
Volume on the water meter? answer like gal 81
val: gal 8179.6
